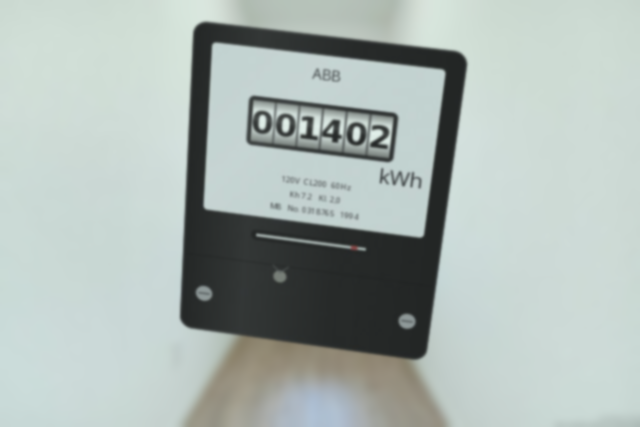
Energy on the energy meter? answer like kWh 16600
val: kWh 1402
